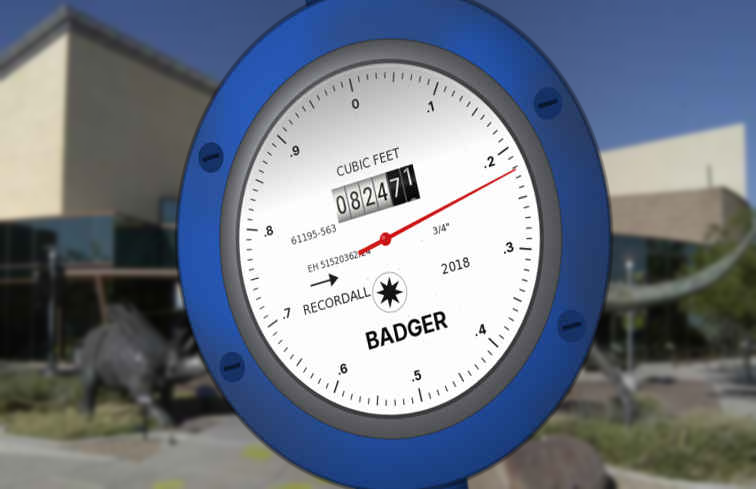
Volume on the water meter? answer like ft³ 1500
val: ft³ 82471.22
